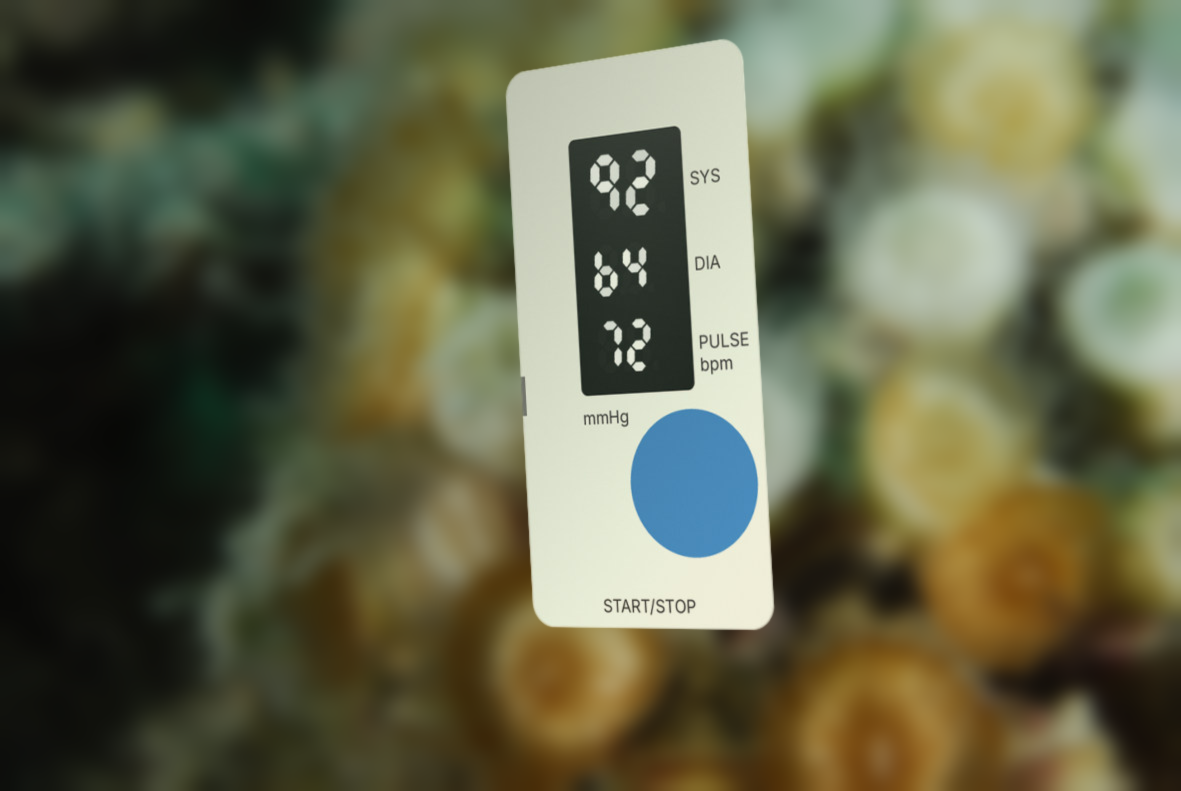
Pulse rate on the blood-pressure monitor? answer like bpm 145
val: bpm 72
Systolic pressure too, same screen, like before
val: mmHg 92
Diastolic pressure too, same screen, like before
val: mmHg 64
